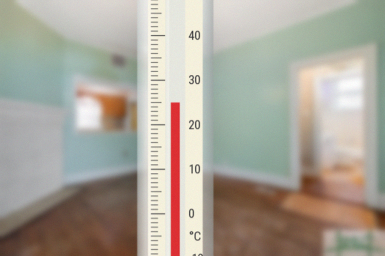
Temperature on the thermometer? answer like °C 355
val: °C 25
